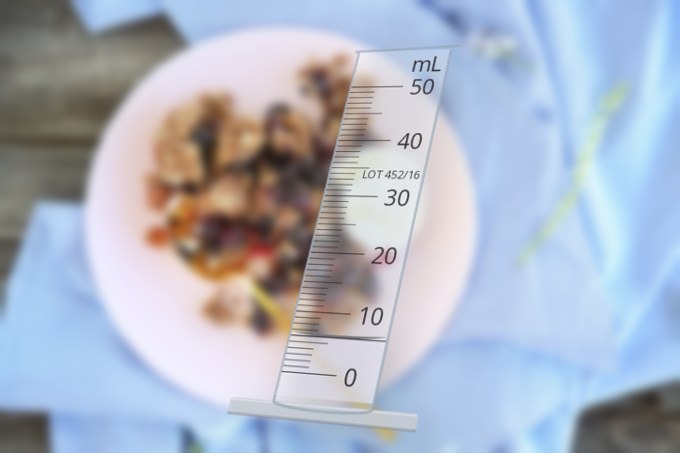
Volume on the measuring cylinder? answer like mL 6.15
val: mL 6
